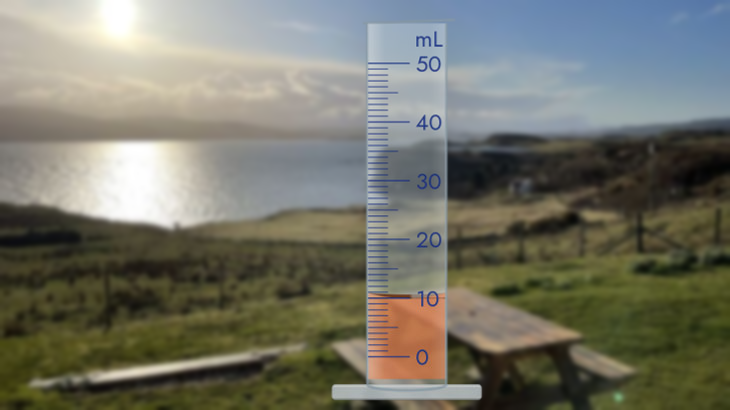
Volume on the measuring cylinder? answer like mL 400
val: mL 10
